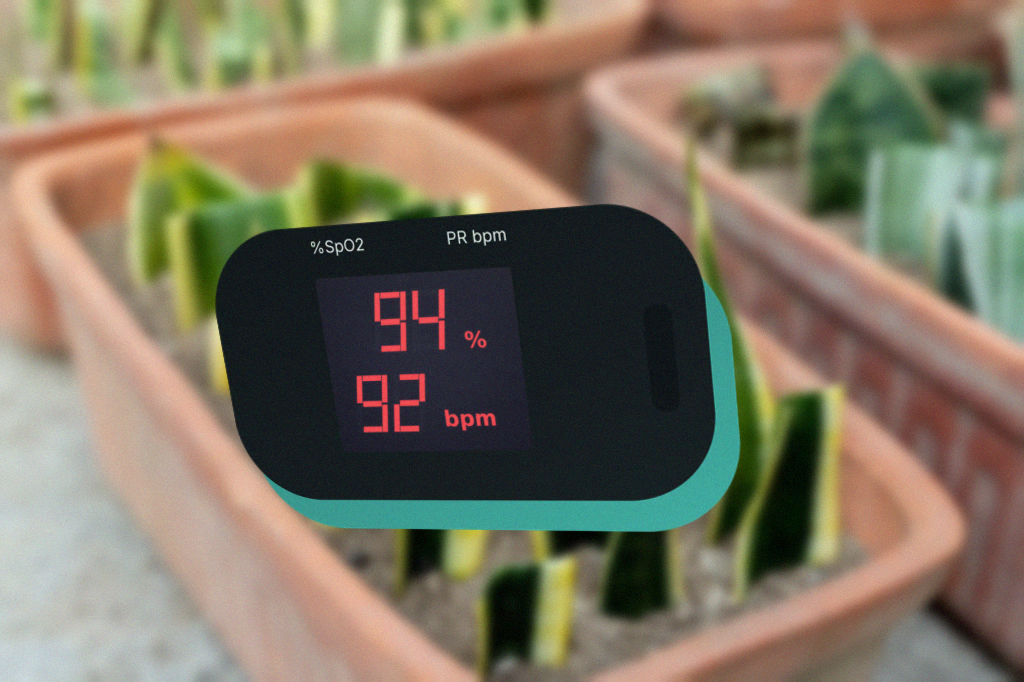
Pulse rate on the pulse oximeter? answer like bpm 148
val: bpm 92
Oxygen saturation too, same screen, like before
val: % 94
